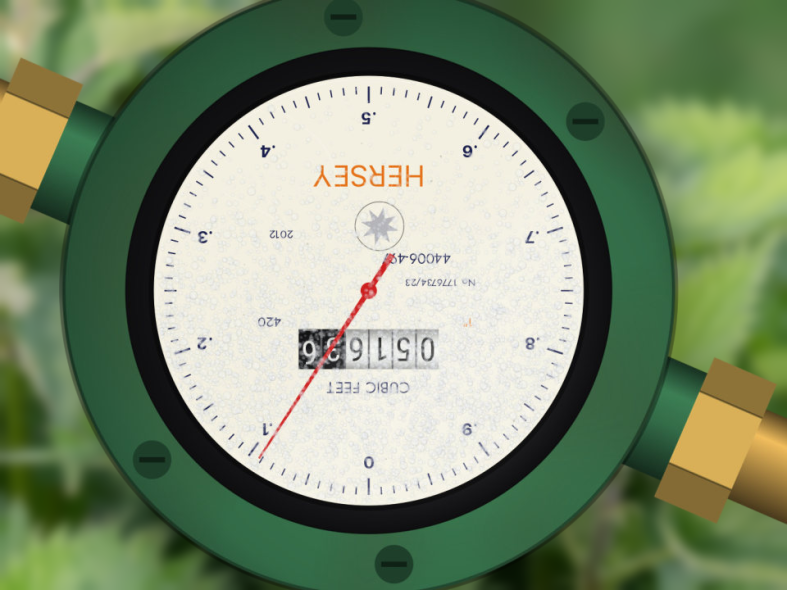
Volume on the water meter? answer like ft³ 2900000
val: ft³ 51636.09
